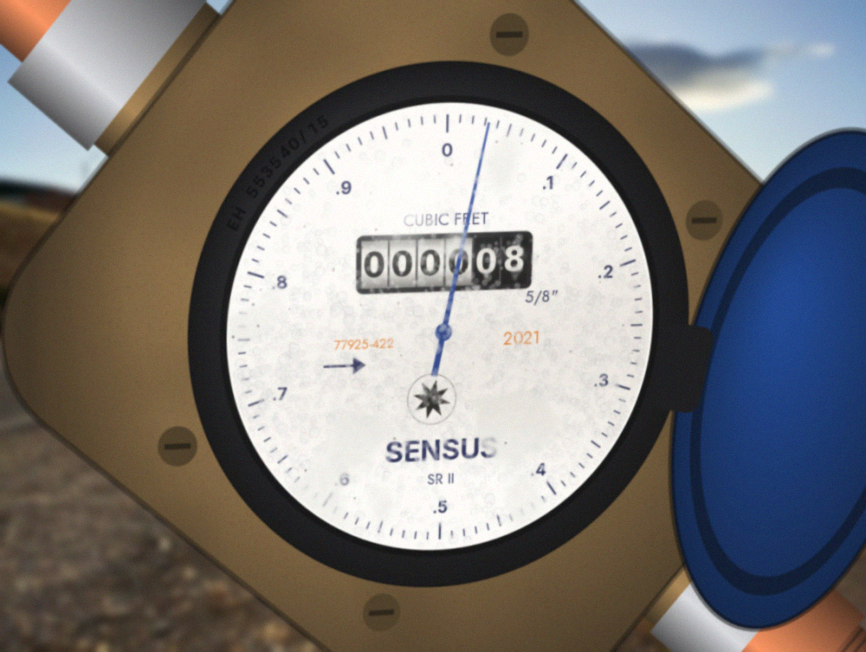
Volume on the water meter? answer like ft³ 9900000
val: ft³ 8.03
